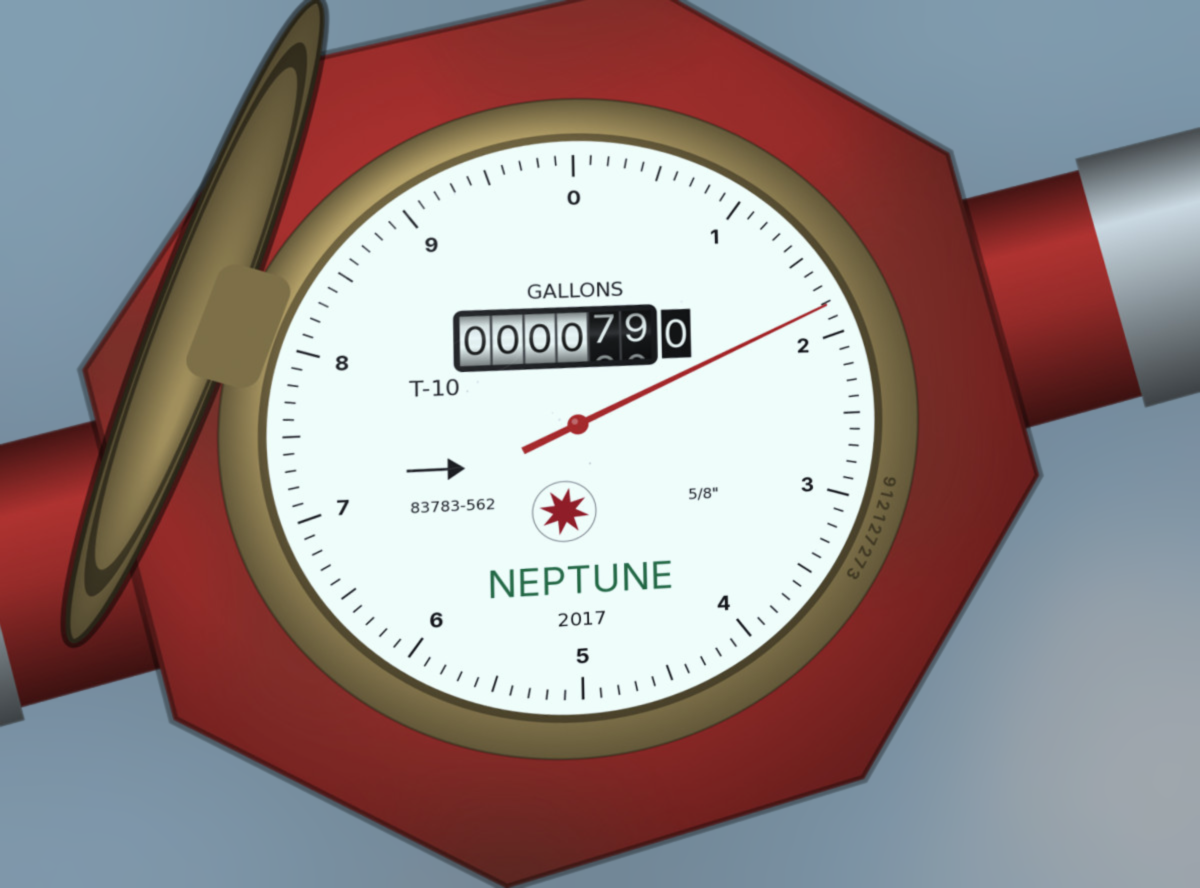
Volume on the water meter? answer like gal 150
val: gal 791.8
